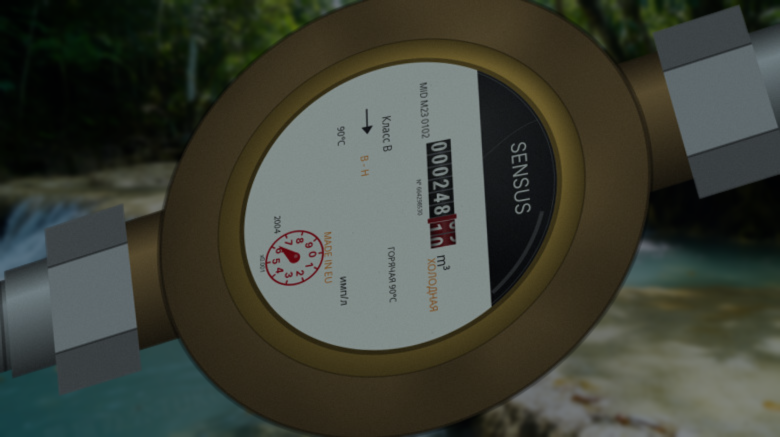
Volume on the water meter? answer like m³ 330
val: m³ 248.096
